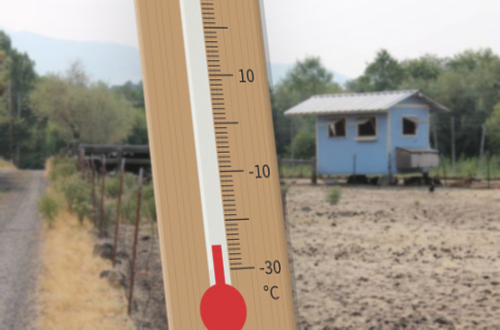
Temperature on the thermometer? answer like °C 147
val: °C -25
